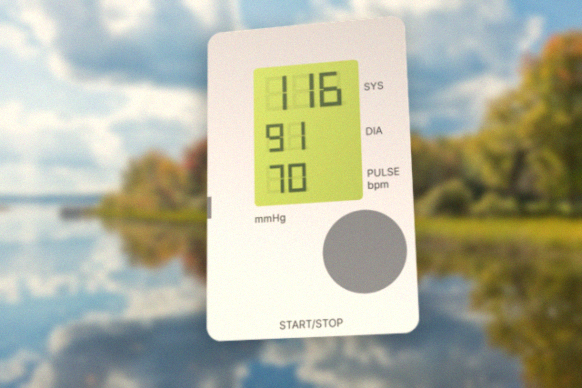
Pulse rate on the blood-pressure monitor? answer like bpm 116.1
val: bpm 70
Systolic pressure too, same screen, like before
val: mmHg 116
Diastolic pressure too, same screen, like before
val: mmHg 91
